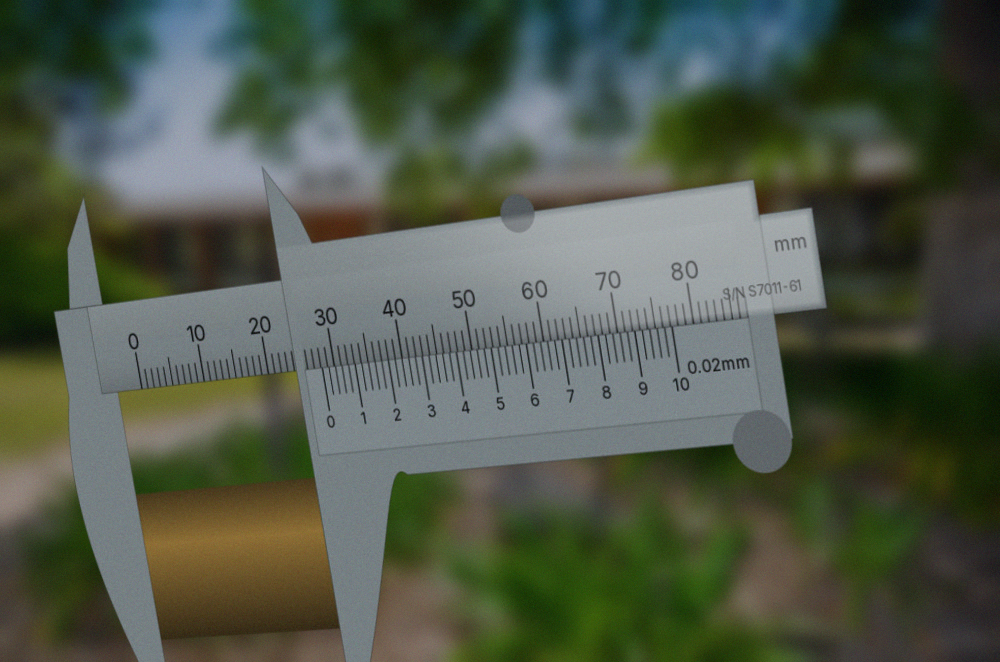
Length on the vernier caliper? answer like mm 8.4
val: mm 28.2
